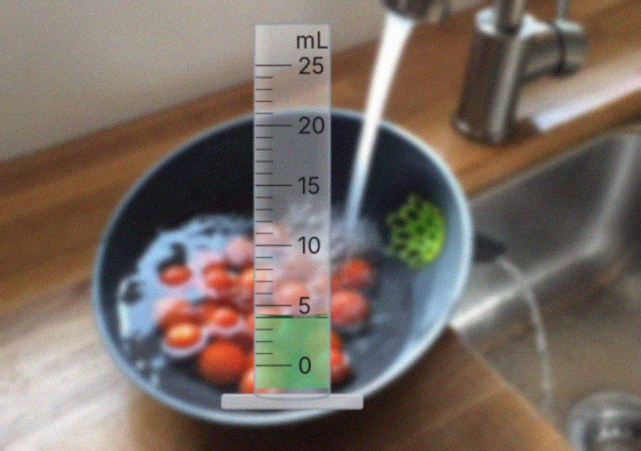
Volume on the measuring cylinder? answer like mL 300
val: mL 4
